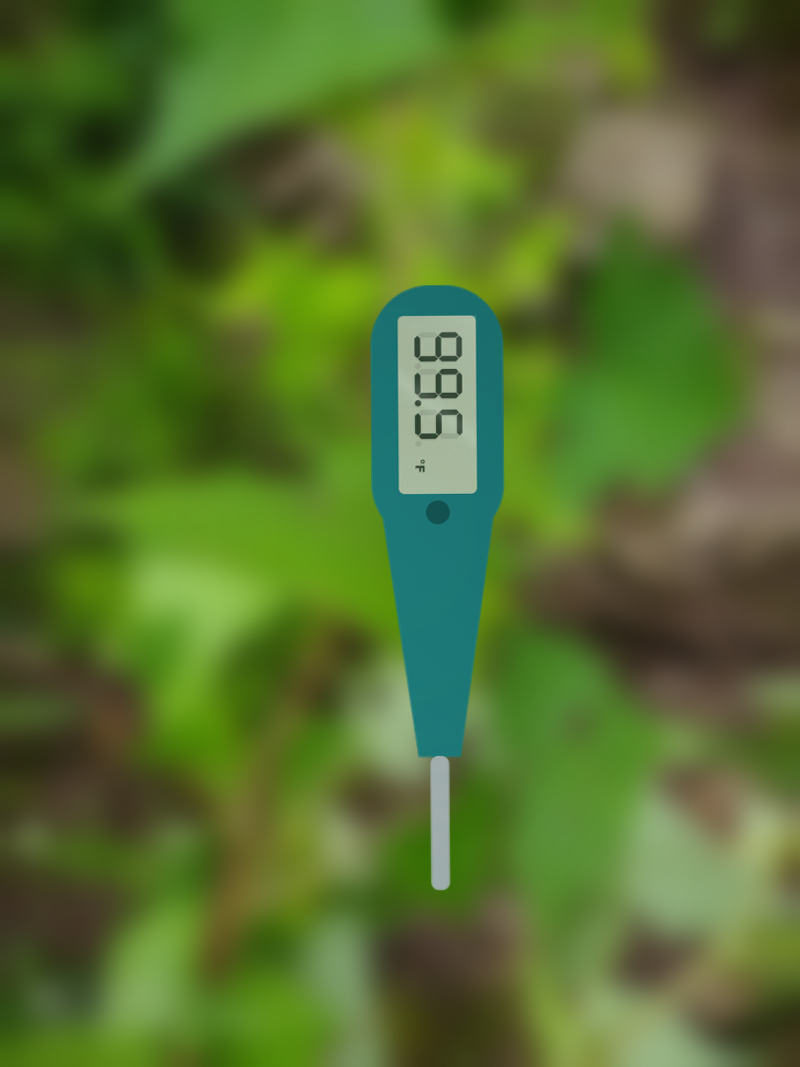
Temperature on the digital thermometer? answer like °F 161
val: °F 99.5
